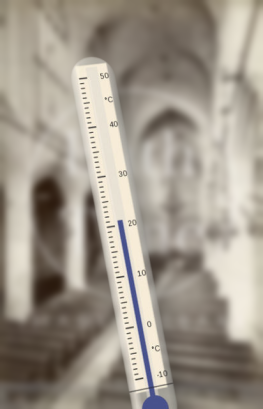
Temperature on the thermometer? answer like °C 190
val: °C 21
